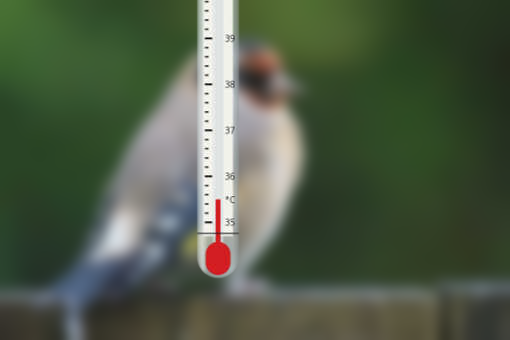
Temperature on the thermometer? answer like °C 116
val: °C 35.5
